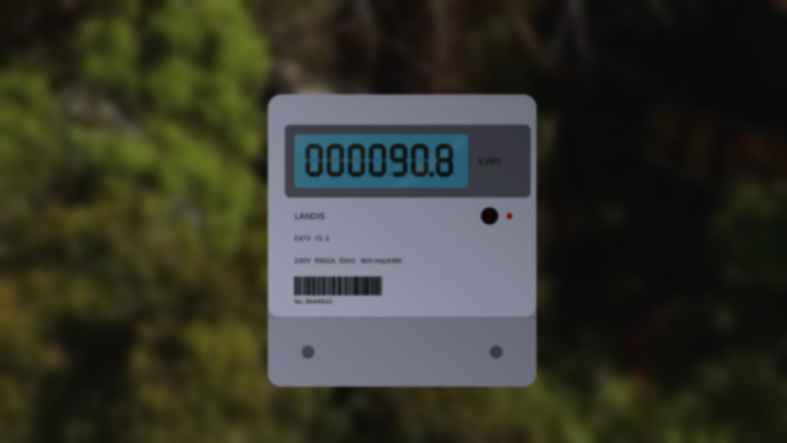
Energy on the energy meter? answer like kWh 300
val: kWh 90.8
